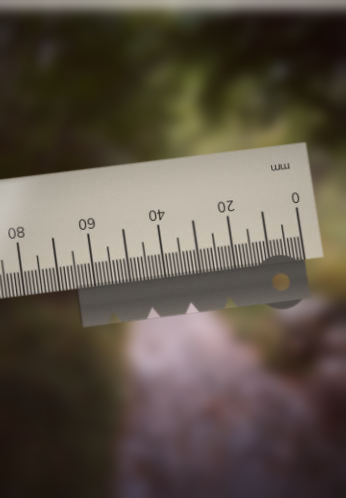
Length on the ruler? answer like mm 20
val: mm 65
